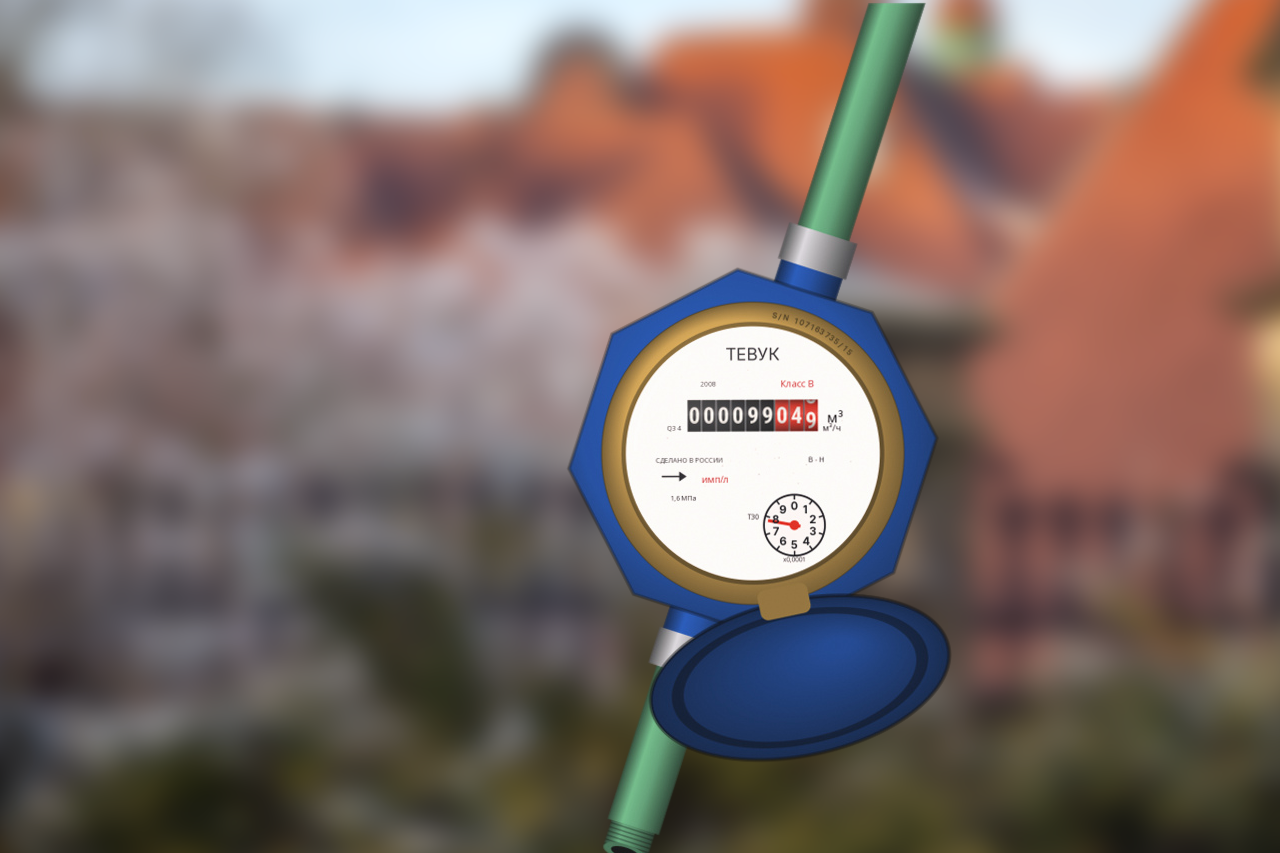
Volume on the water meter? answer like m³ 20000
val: m³ 99.0487
